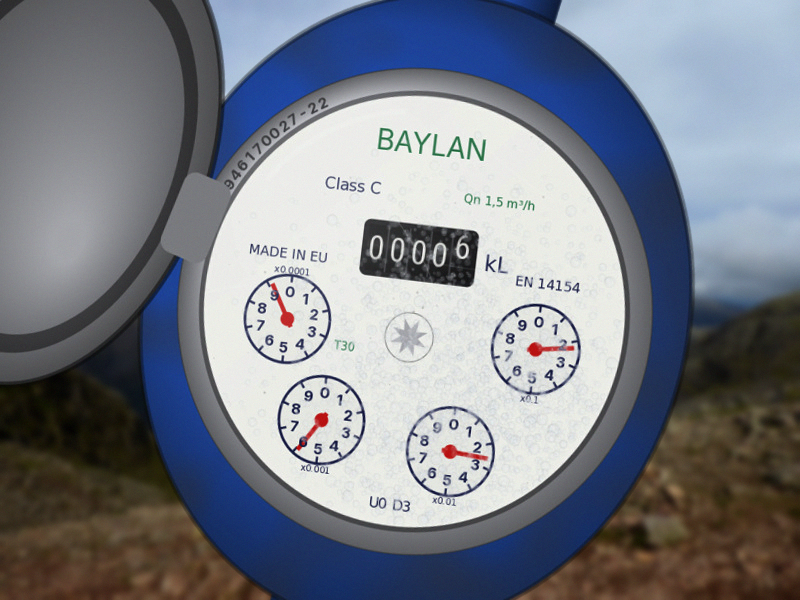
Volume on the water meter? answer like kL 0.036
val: kL 6.2259
